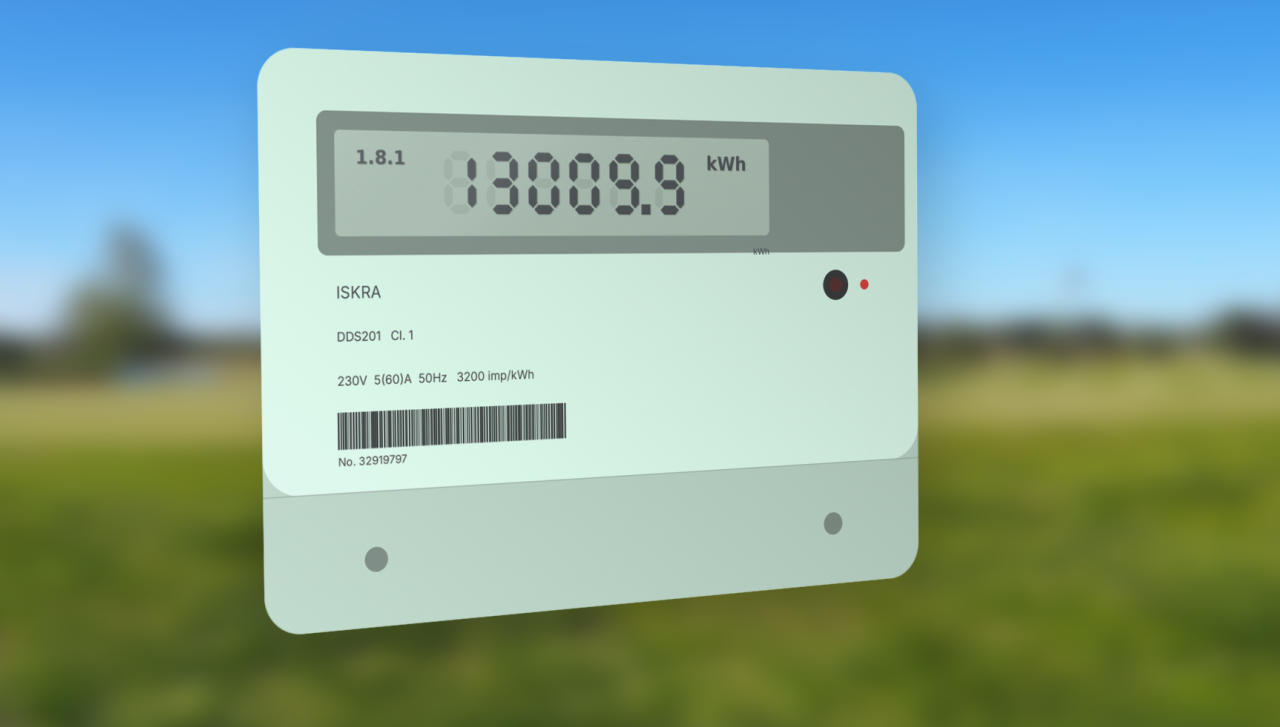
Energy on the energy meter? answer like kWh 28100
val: kWh 13009.9
